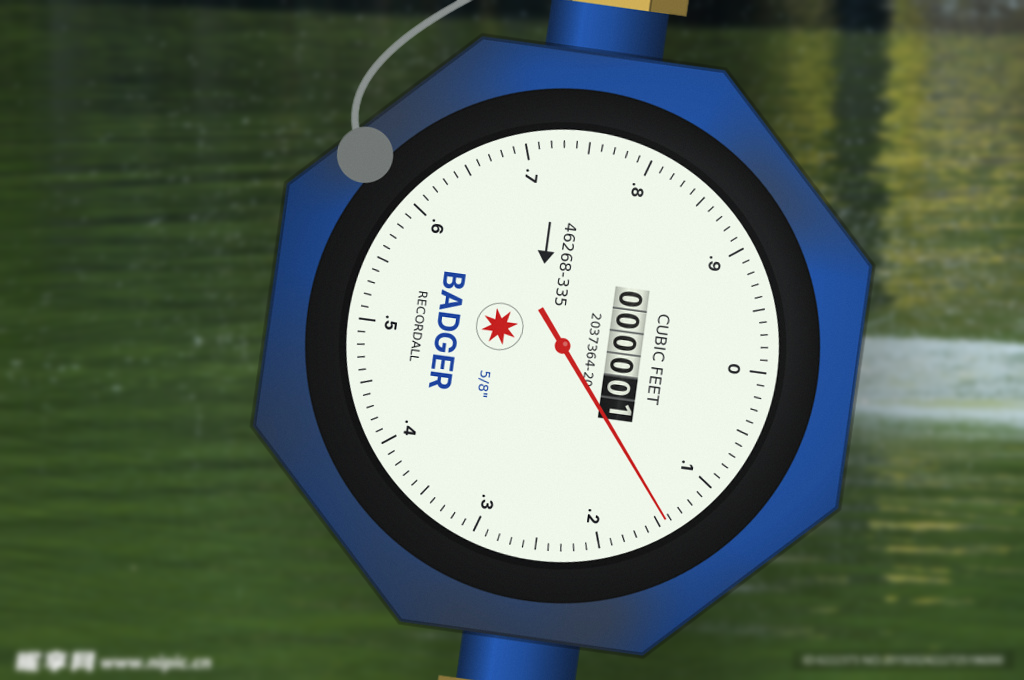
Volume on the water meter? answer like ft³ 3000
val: ft³ 1.14
